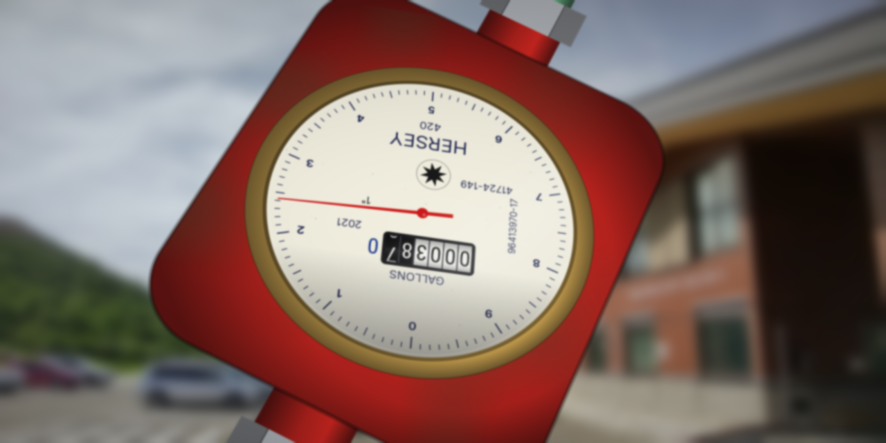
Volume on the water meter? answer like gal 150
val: gal 3872.4
